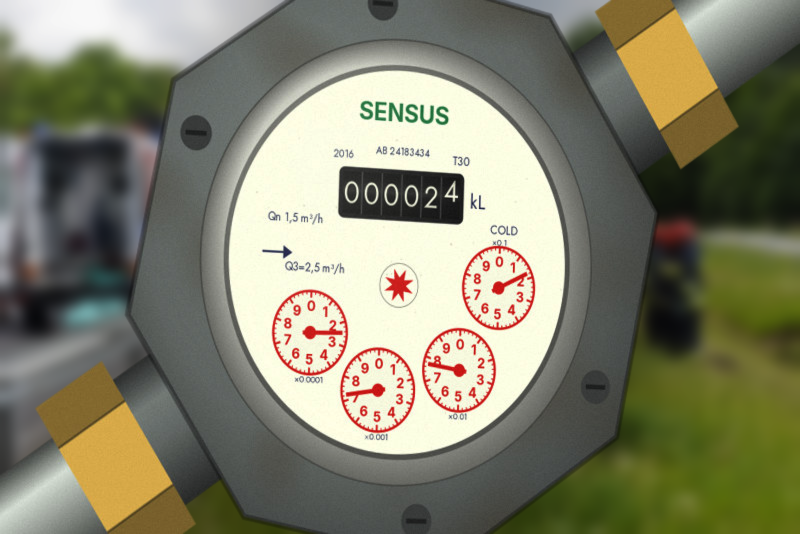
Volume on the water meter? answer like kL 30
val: kL 24.1772
